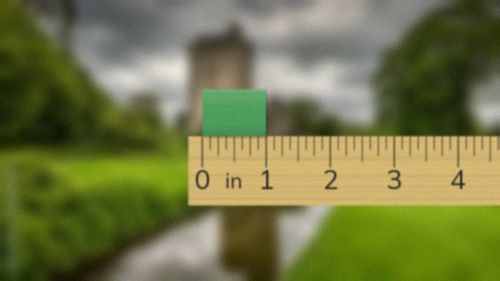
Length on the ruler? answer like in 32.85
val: in 1
